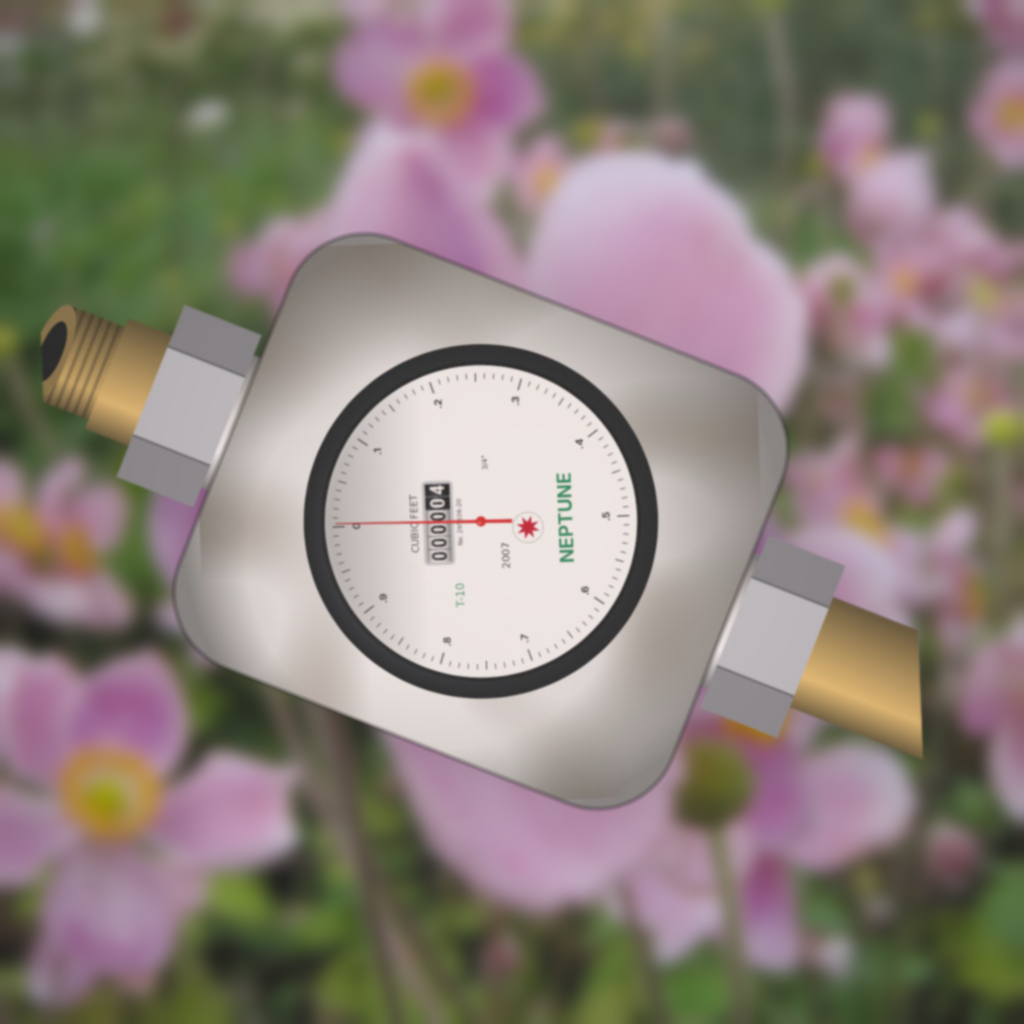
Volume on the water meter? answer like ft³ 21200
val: ft³ 4.00
